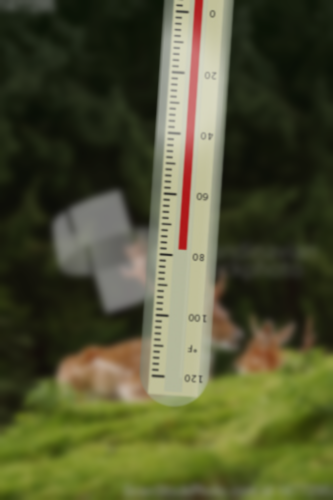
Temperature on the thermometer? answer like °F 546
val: °F 78
